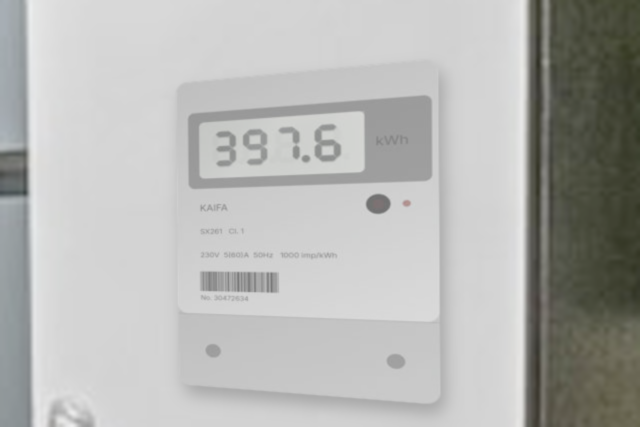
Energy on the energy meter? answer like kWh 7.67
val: kWh 397.6
